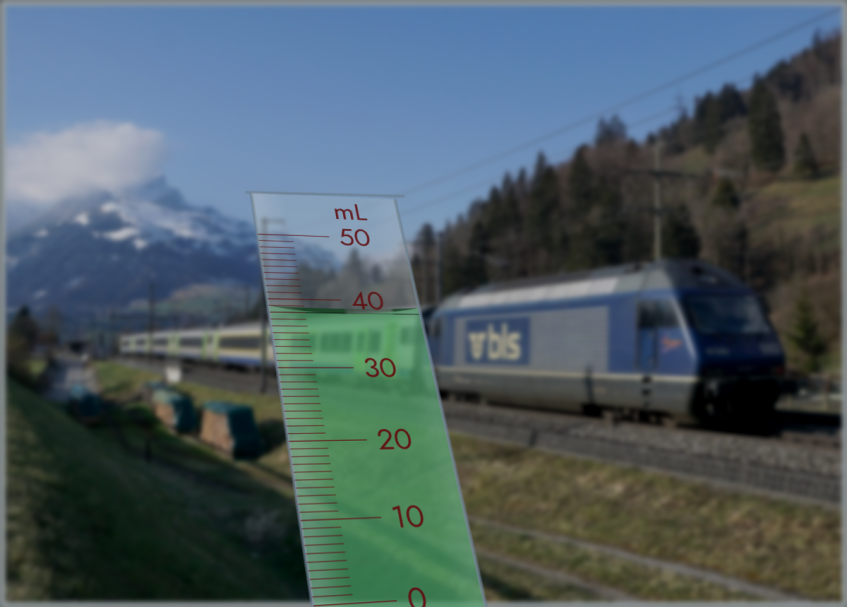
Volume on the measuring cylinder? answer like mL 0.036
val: mL 38
